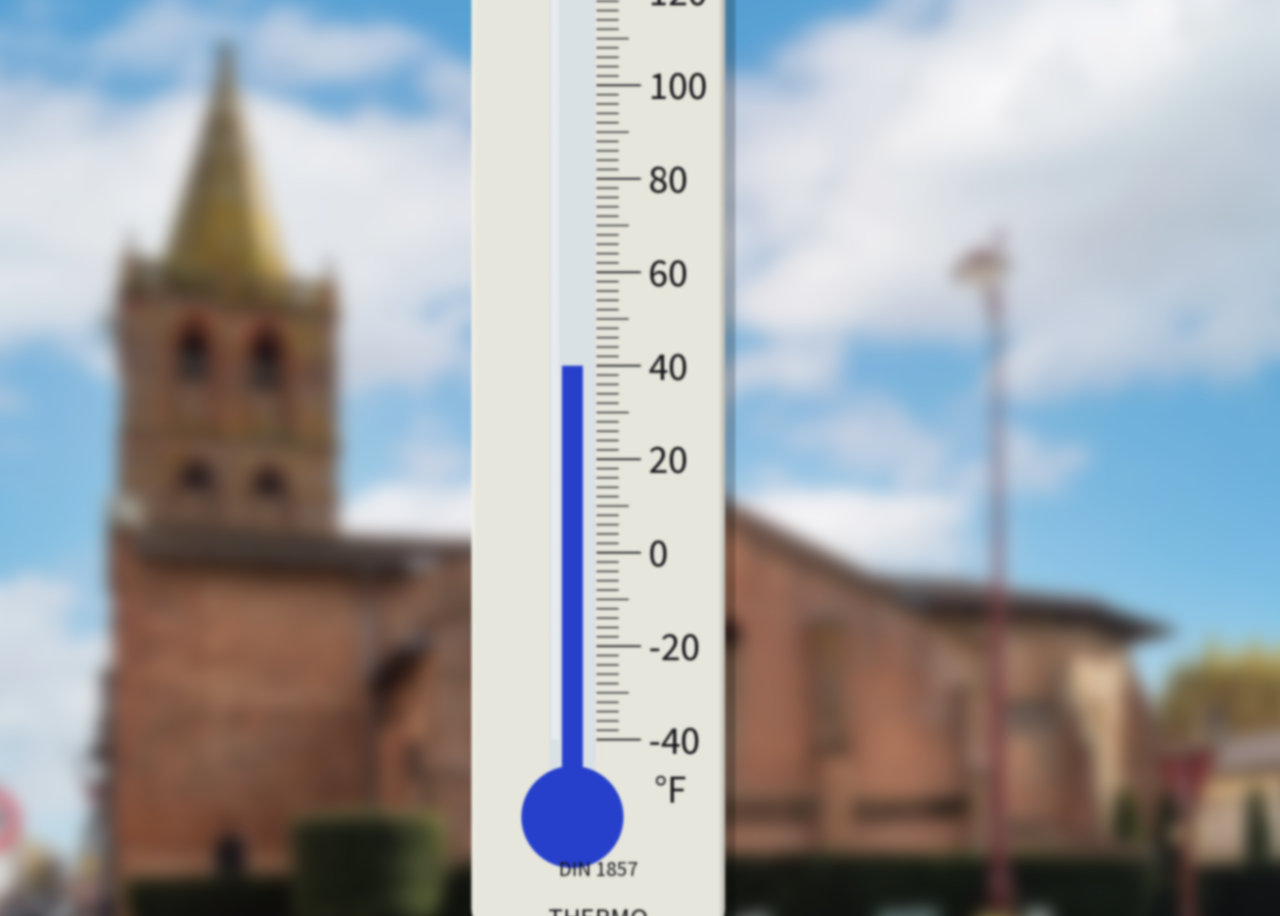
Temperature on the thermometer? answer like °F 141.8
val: °F 40
